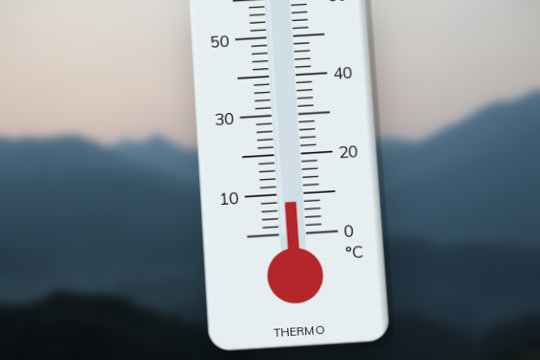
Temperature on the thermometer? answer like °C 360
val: °C 8
